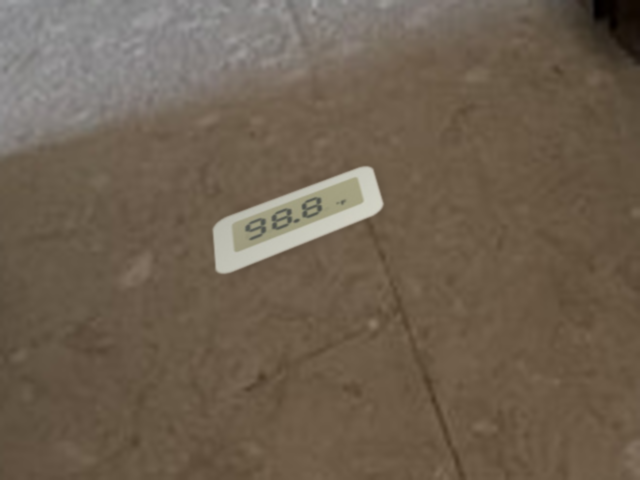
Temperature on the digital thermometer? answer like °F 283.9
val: °F 98.8
